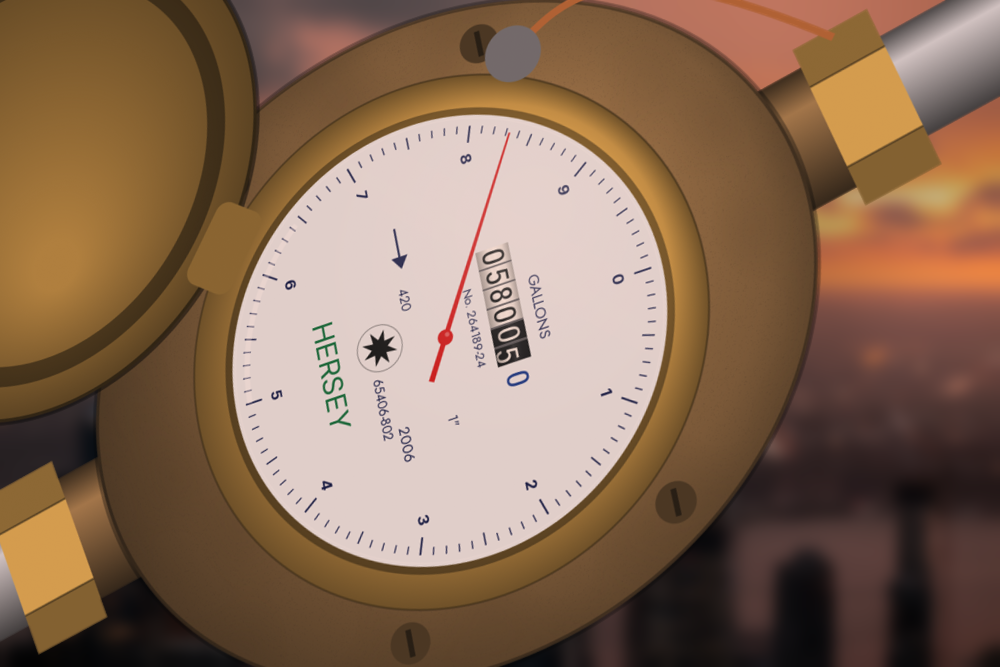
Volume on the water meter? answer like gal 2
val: gal 580048.3
